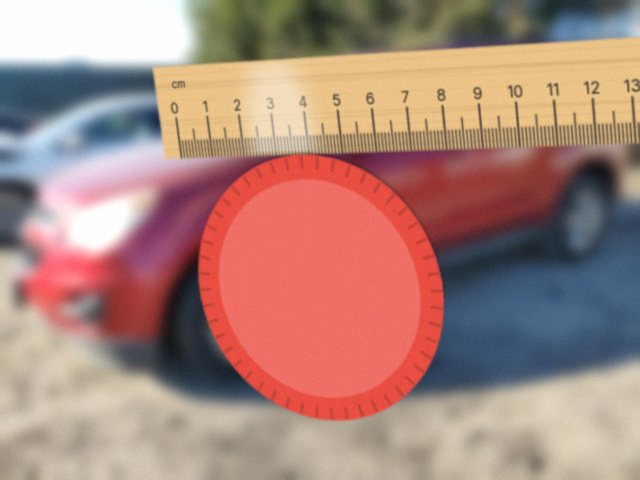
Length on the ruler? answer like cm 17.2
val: cm 7.5
